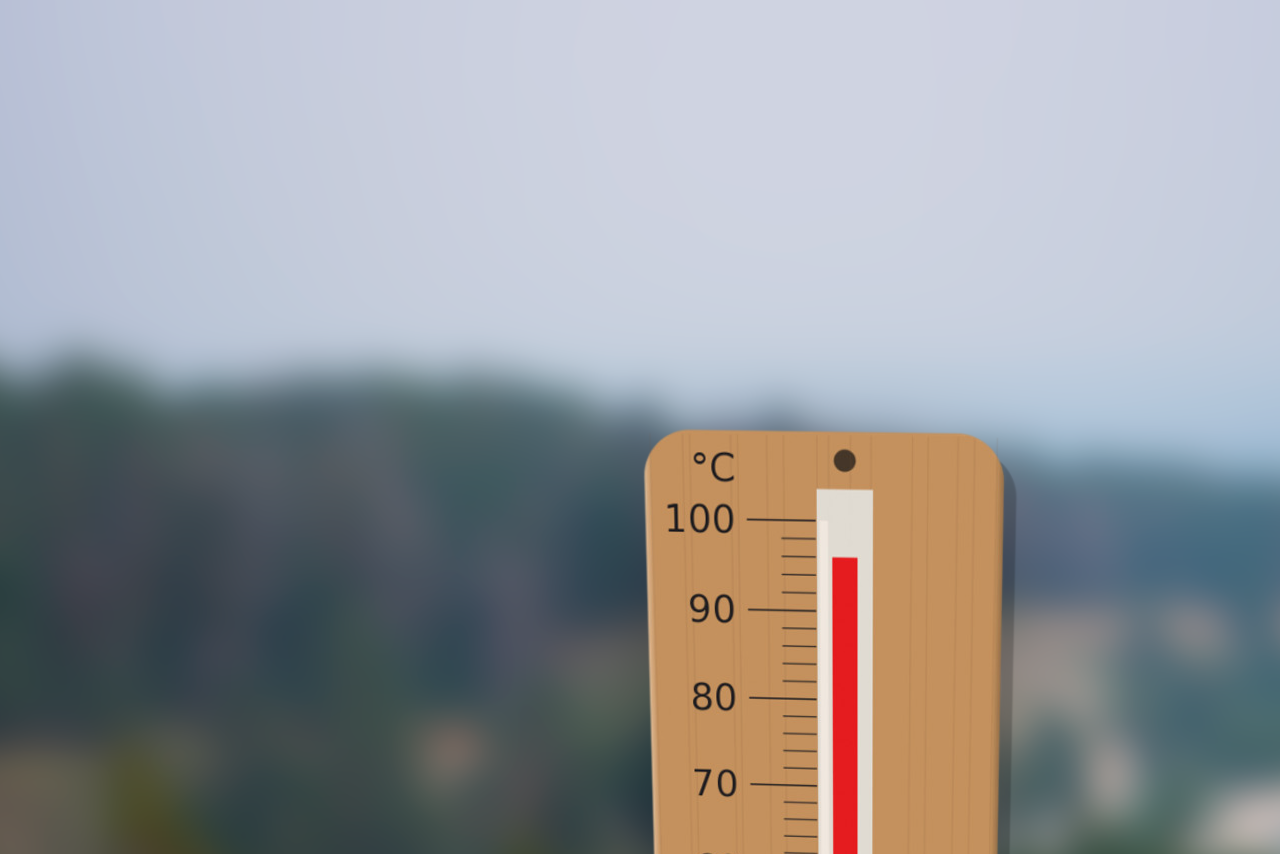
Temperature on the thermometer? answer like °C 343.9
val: °C 96
